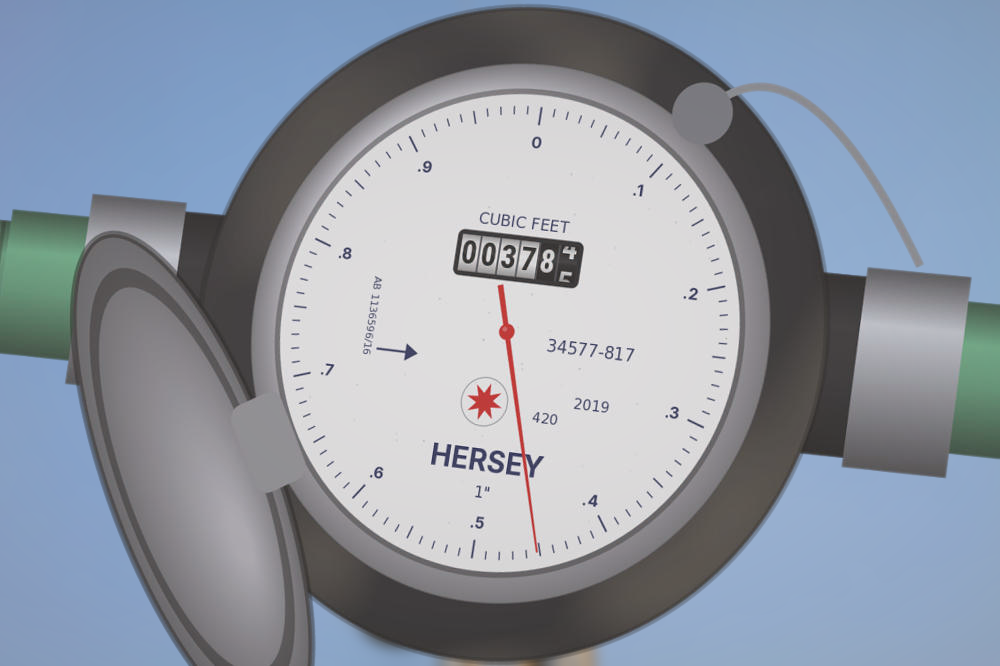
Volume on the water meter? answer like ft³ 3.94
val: ft³ 3784.45
